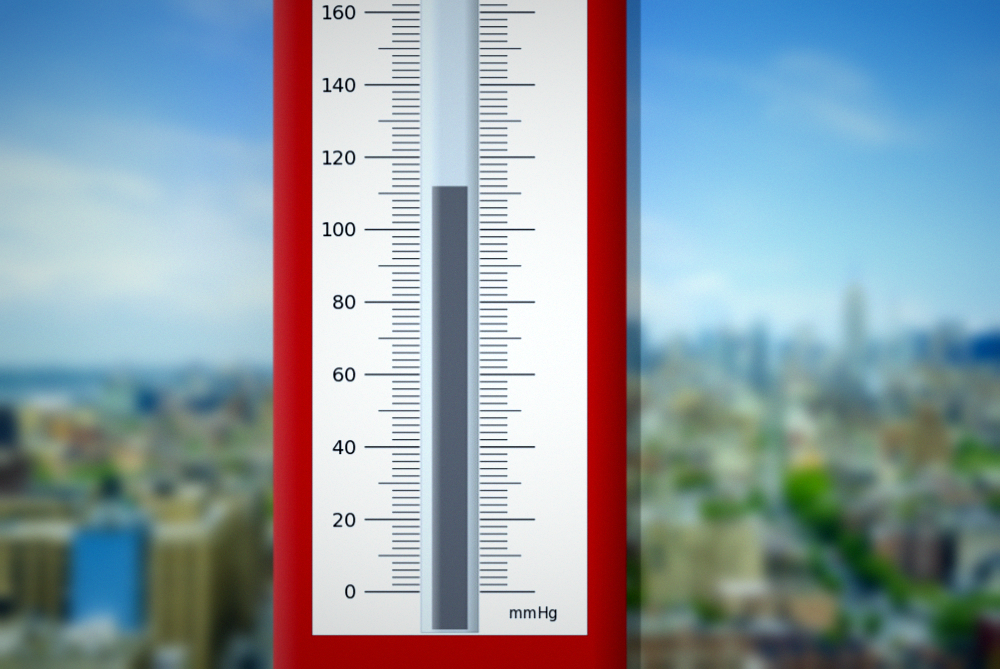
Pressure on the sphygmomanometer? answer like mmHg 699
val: mmHg 112
